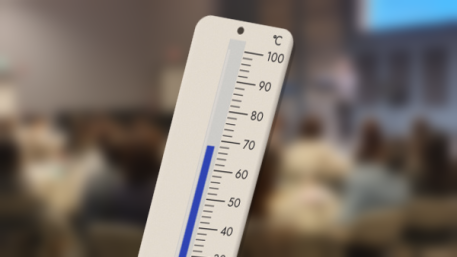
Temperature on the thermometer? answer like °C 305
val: °C 68
